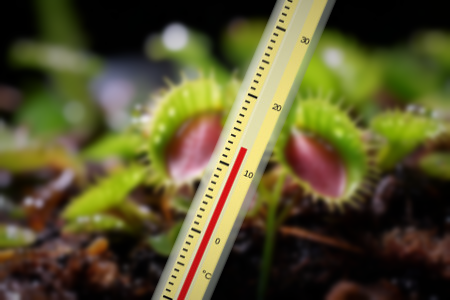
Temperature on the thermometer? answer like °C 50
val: °C 13
